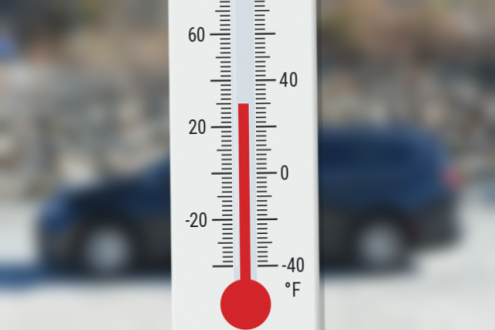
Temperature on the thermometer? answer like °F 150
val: °F 30
